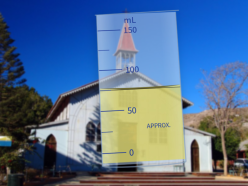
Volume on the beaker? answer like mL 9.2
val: mL 75
